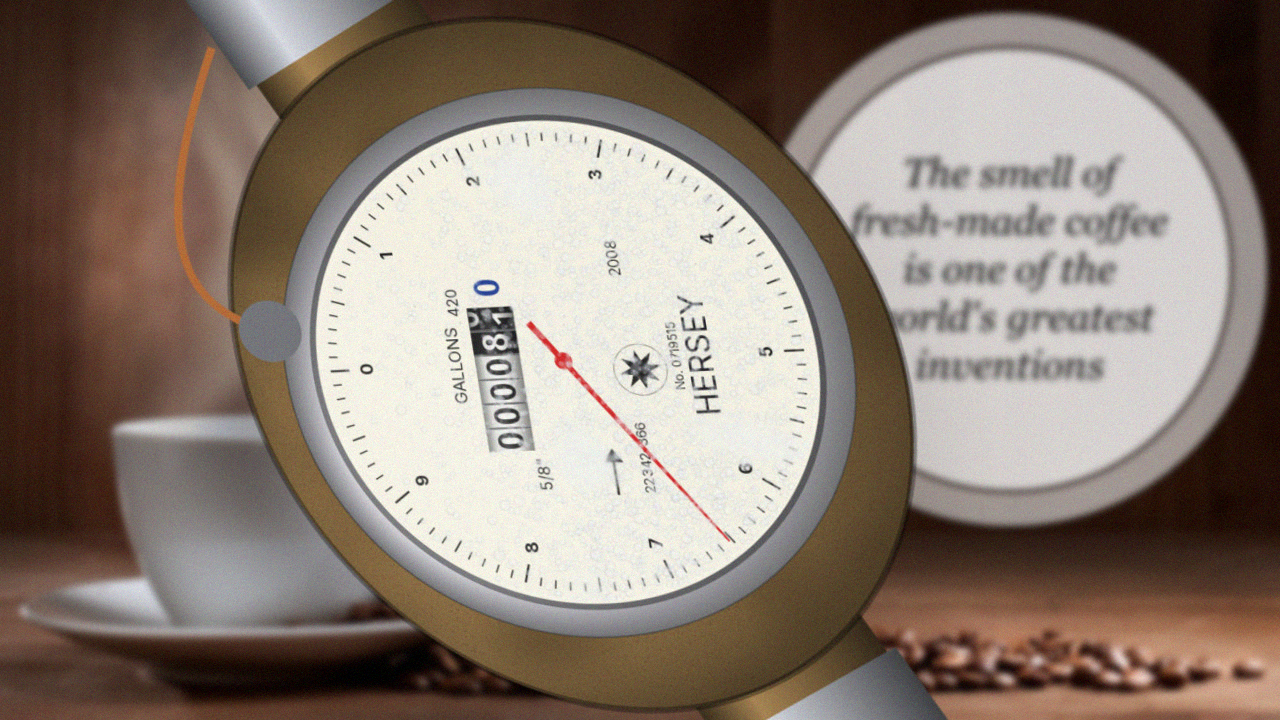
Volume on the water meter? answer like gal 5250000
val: gal 806.5
